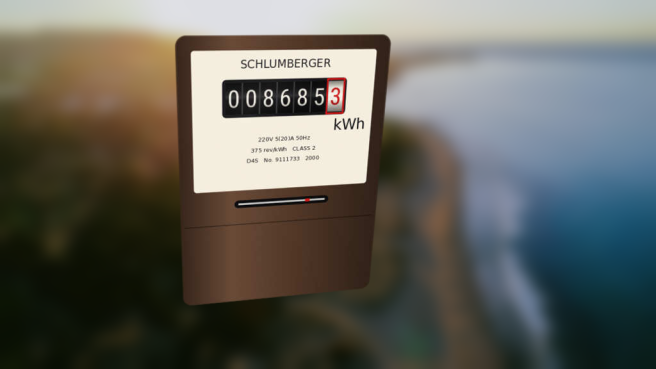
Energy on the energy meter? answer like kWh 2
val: kWh 8685.3
